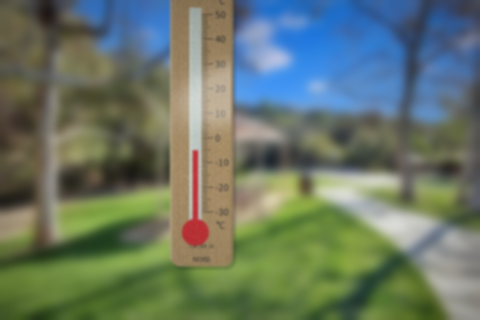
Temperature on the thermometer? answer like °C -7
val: °C -5
